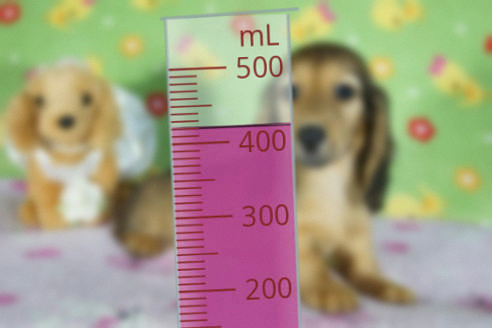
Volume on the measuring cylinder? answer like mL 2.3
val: mL 420
